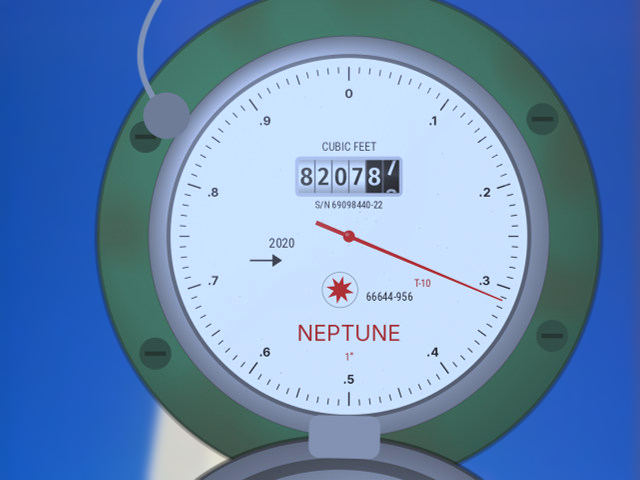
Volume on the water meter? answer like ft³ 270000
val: ft³ 820787.31
